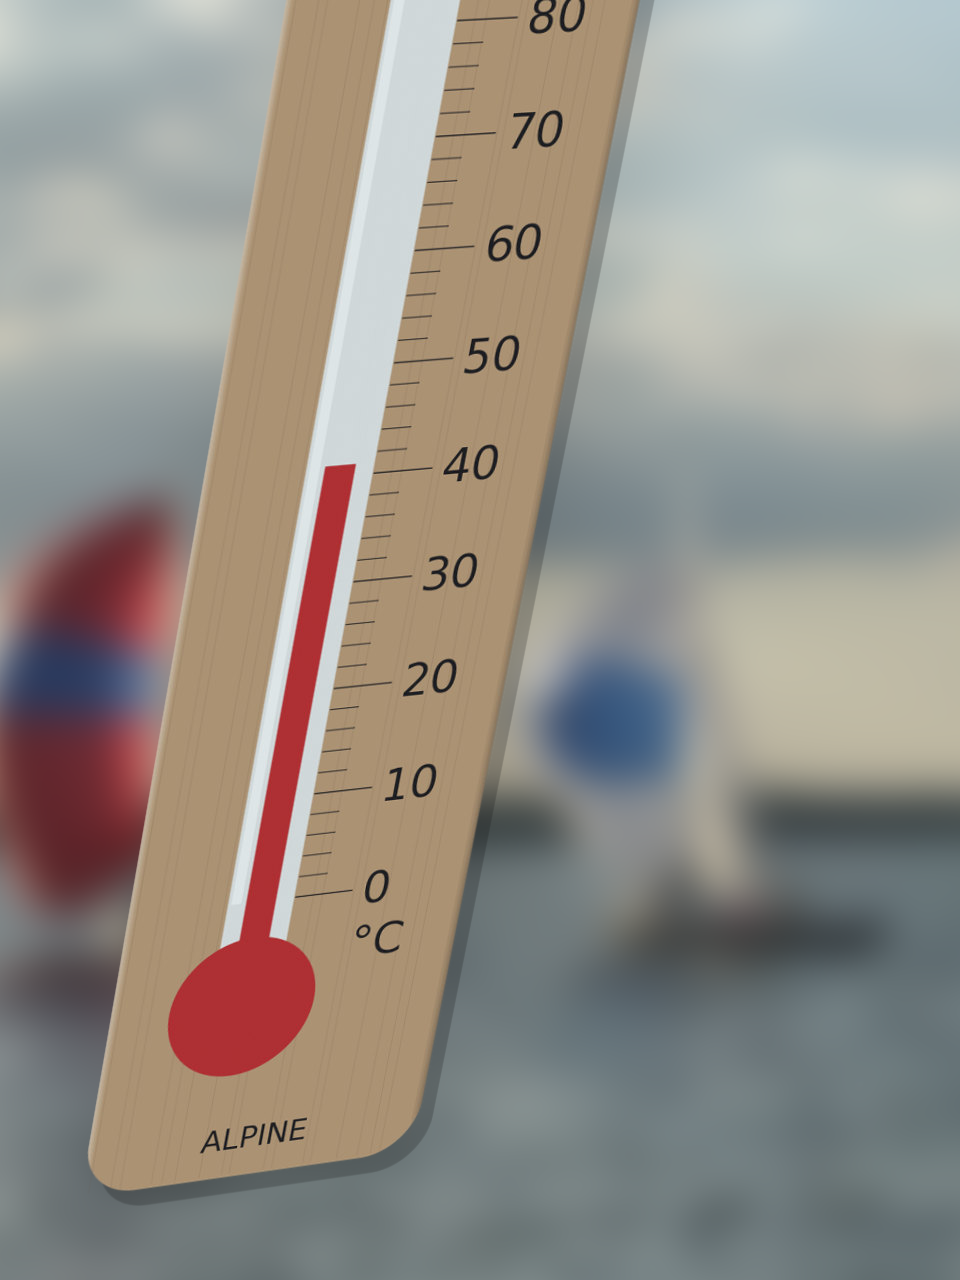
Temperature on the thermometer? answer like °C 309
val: °C 41
